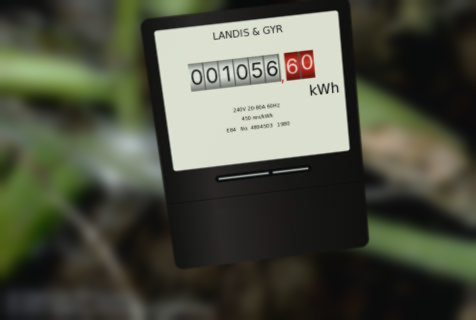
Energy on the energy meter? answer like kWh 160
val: kWh 1056.60
